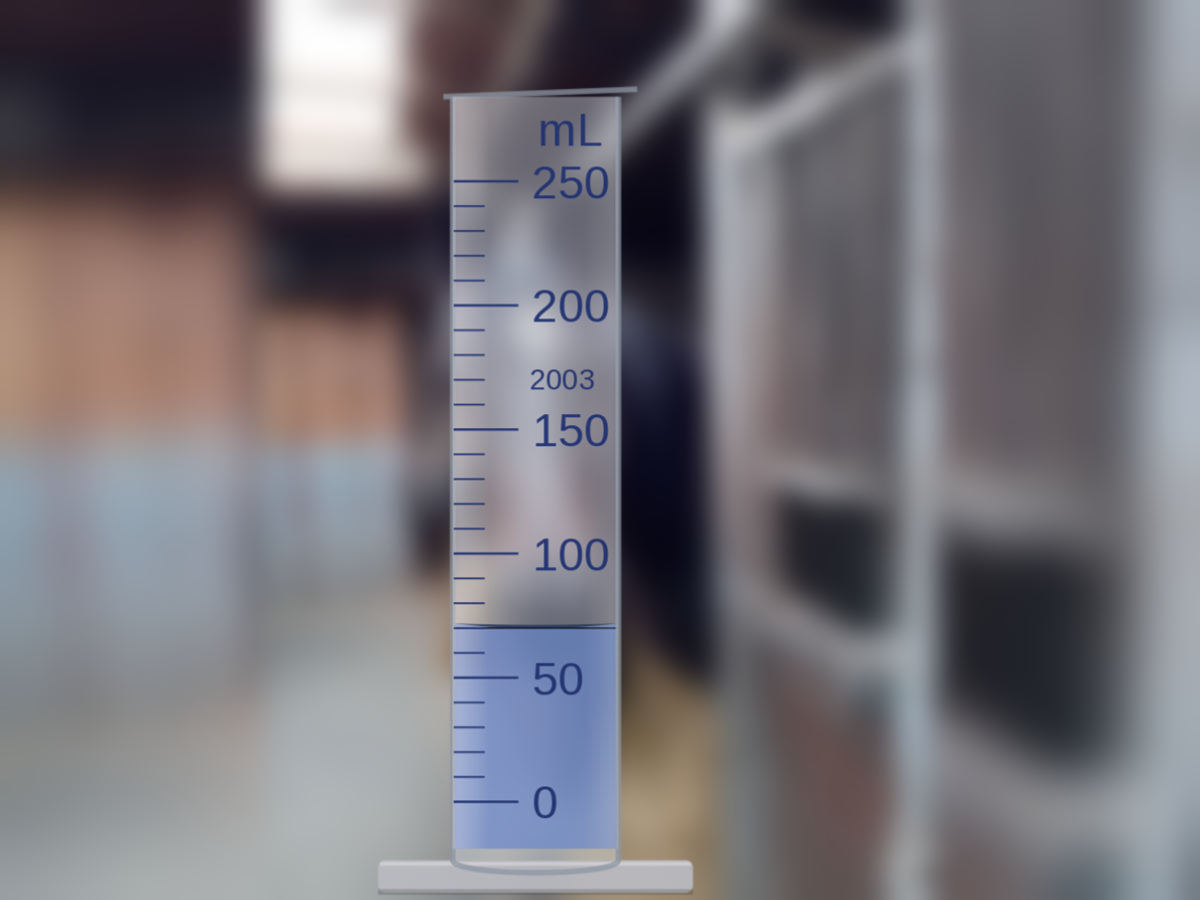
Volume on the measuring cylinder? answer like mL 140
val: mL 70
